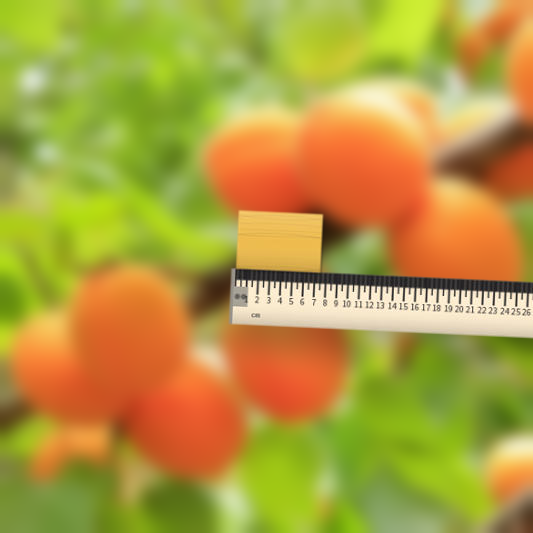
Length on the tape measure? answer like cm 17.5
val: cm 7.5
